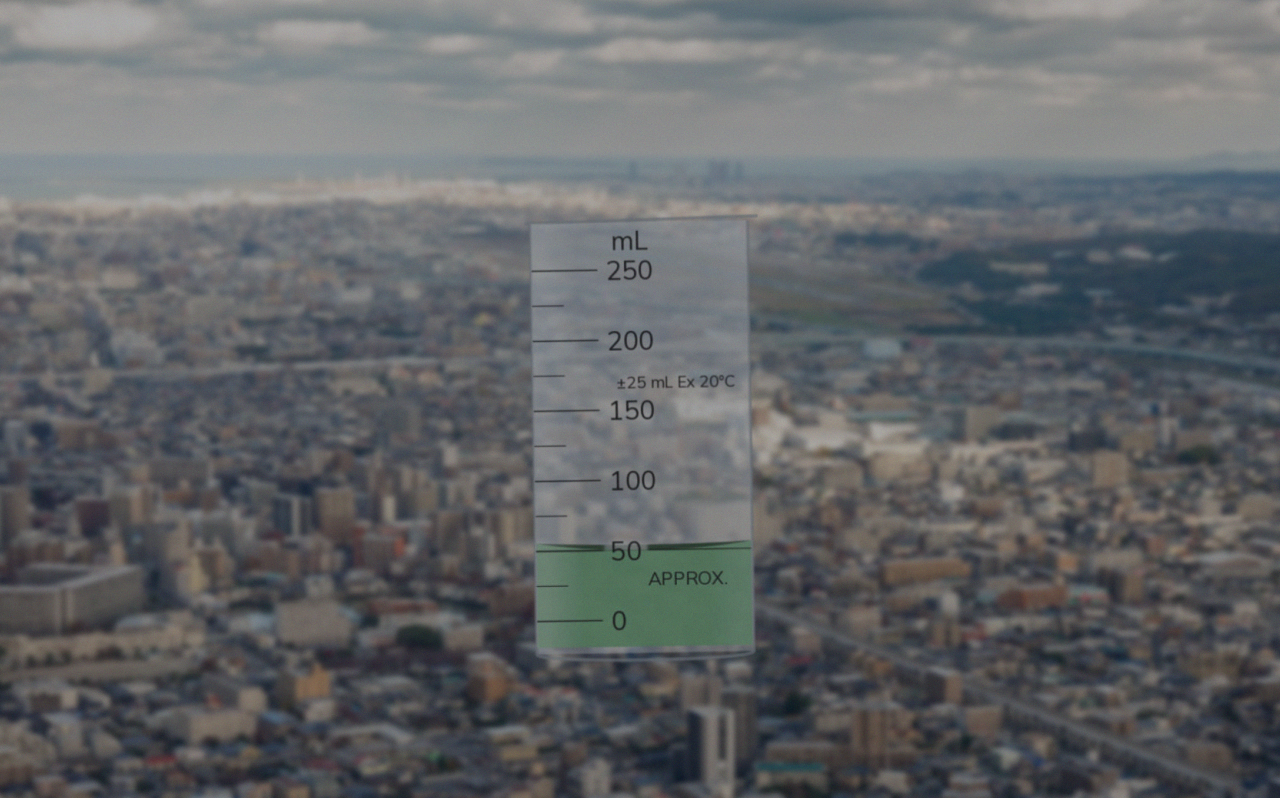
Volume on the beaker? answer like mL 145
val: mL 50
